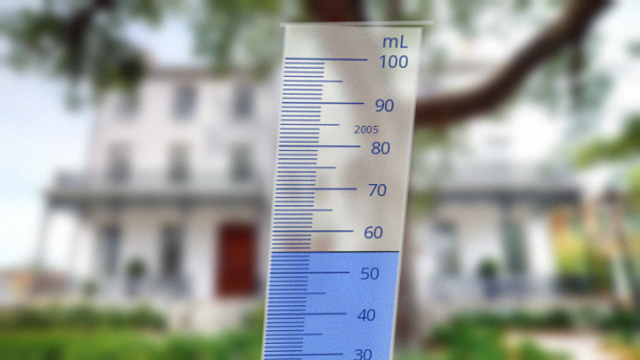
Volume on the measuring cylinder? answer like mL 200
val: mL 55
